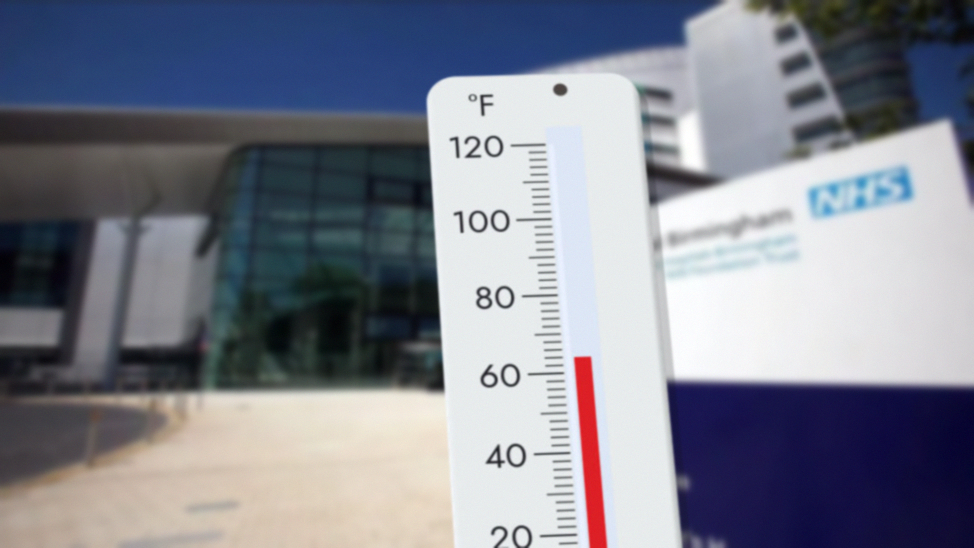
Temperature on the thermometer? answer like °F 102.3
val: °F 64
